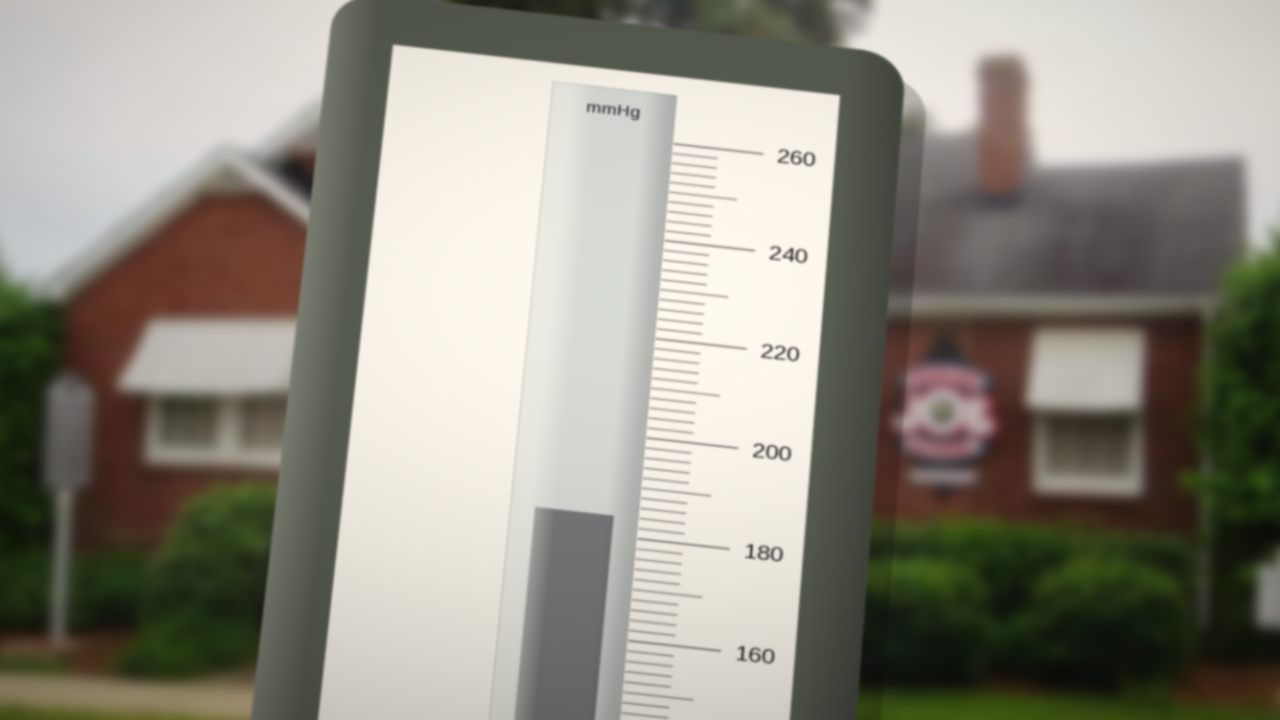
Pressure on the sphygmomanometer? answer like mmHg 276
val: mmHg 184
